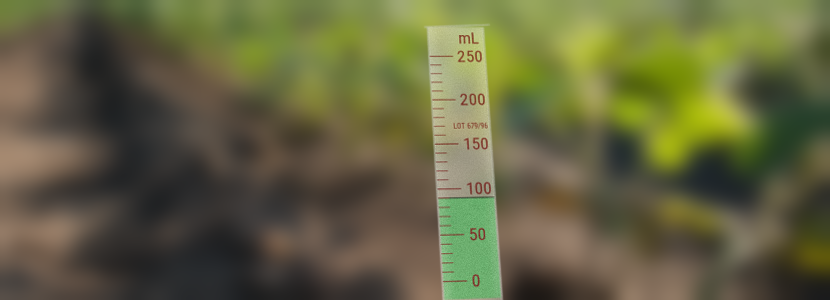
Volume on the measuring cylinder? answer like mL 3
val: mL 90
